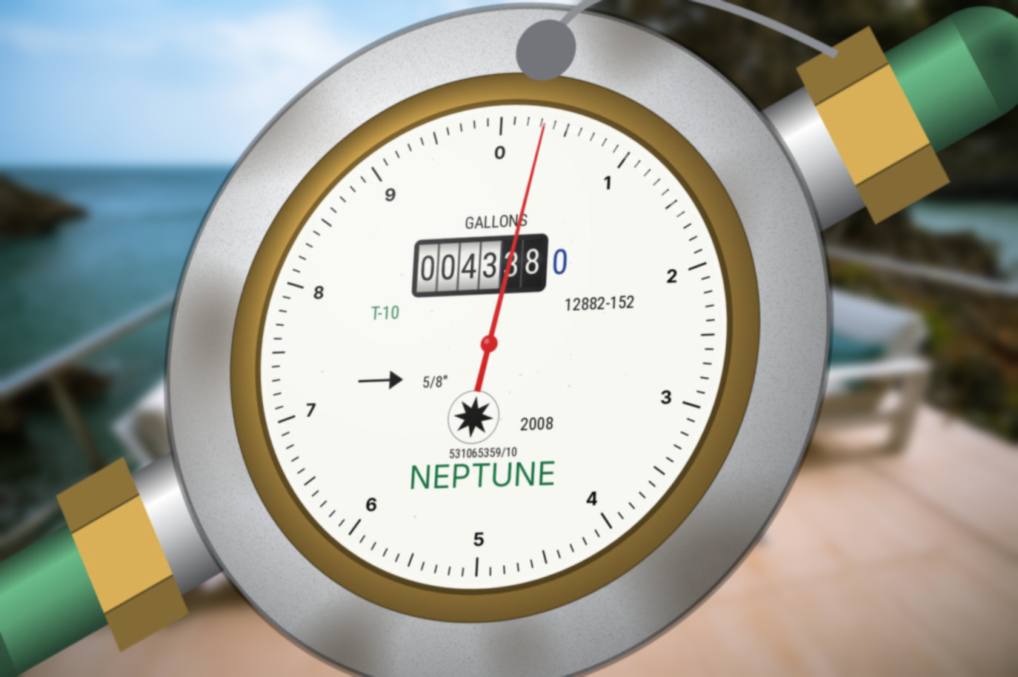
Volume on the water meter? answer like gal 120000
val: gal 43380.3
